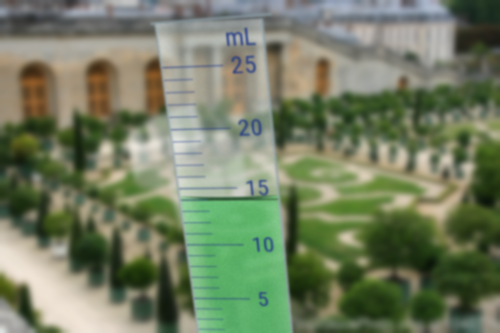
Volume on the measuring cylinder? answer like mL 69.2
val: mL 14
